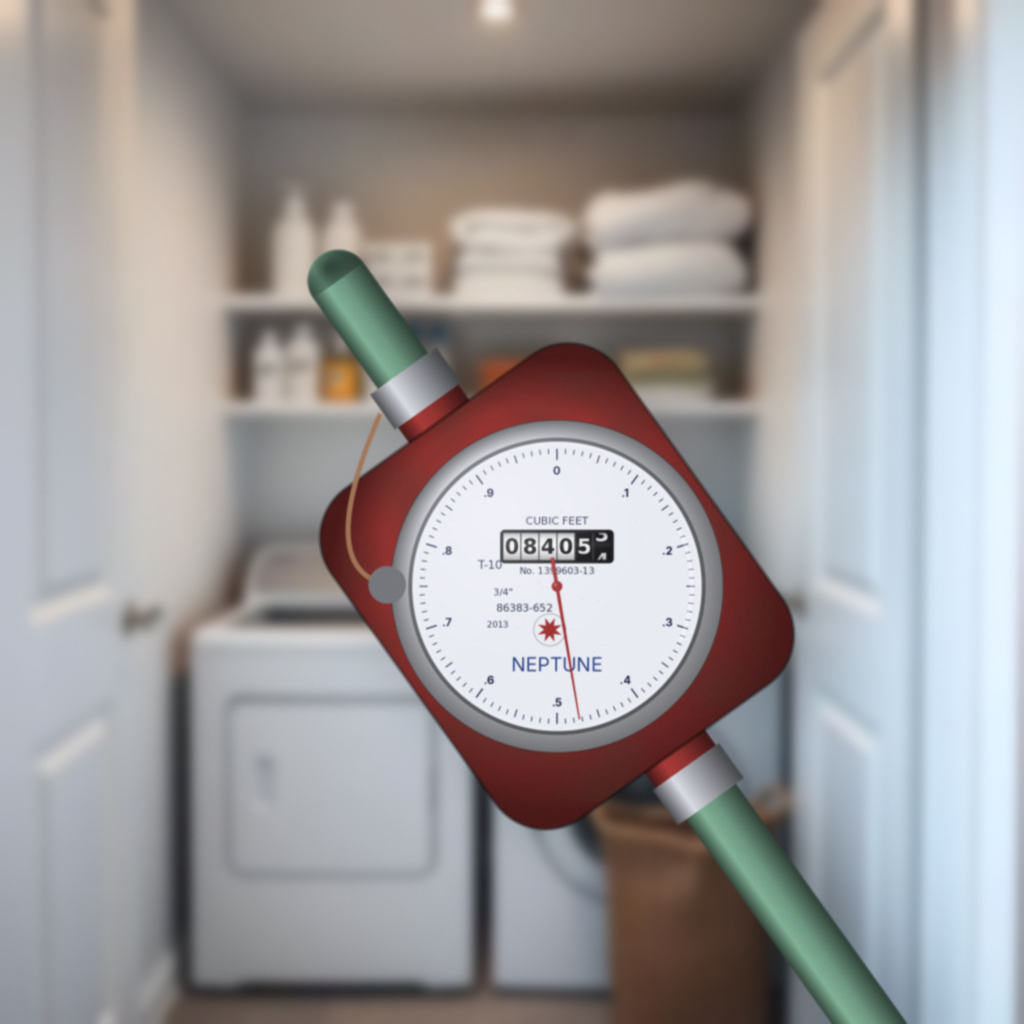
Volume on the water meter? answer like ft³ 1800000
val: ft³ 84053.47
